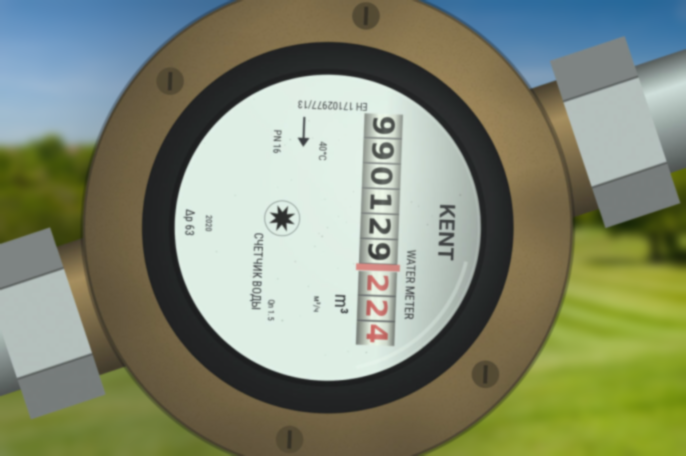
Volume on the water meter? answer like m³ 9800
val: m³ 990129.224
